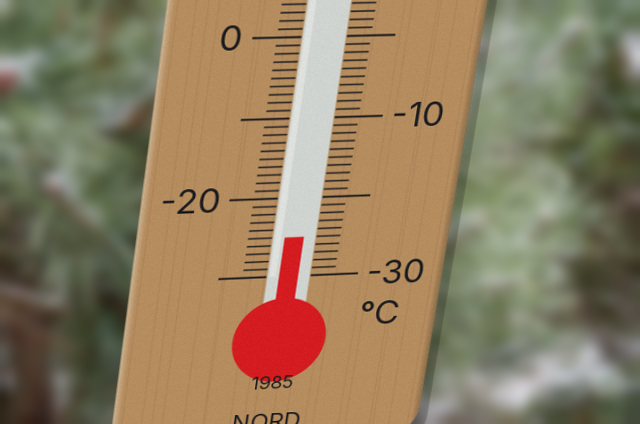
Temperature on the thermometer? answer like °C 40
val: °C -25
